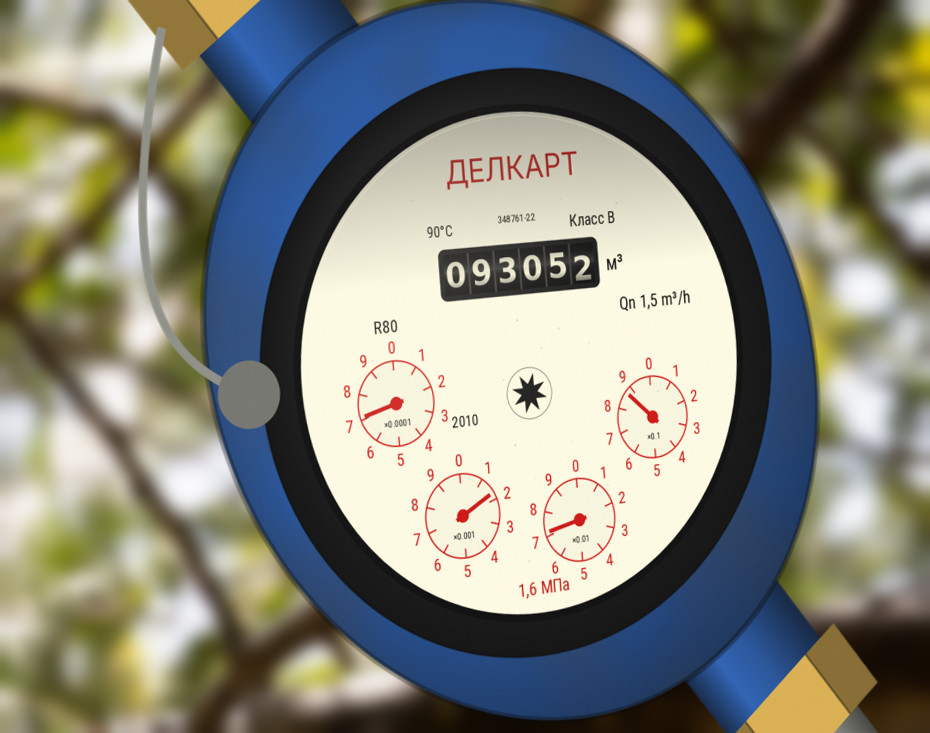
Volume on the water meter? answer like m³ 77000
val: m³ 93051.8717
